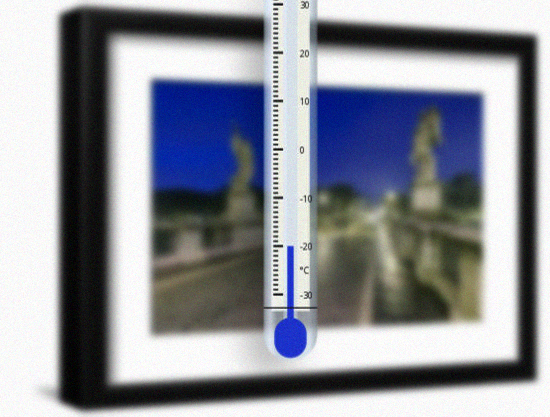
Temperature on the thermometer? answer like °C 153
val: °C -20
